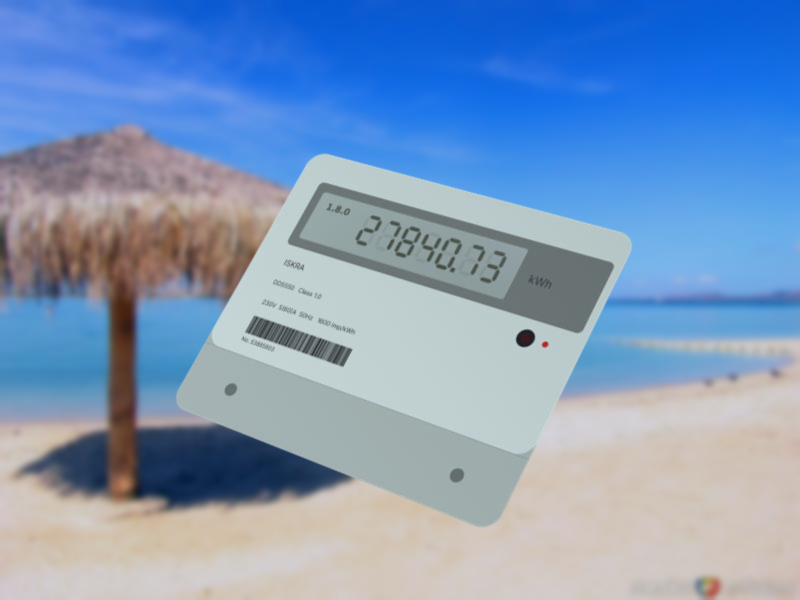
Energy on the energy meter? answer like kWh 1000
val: kWh 27840.73
